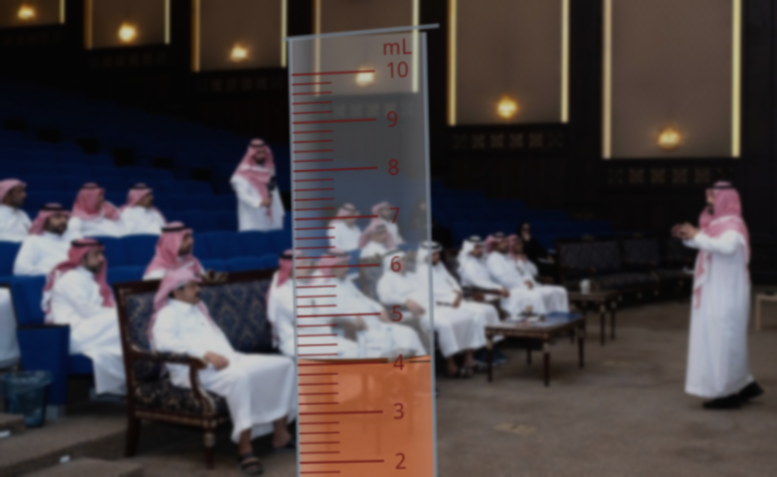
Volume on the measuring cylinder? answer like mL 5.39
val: mL 4
